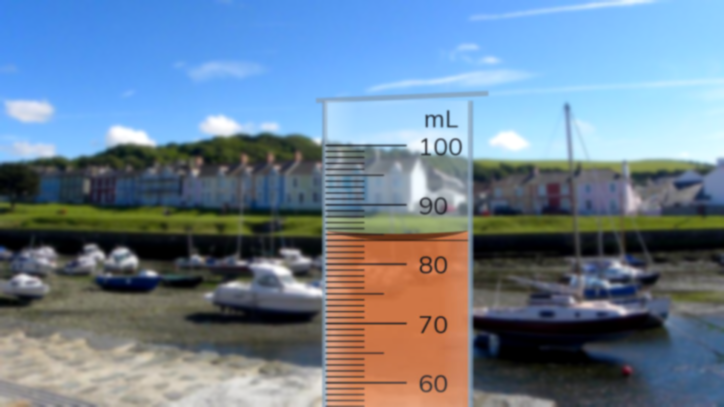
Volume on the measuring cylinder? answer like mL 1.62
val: mL 84
